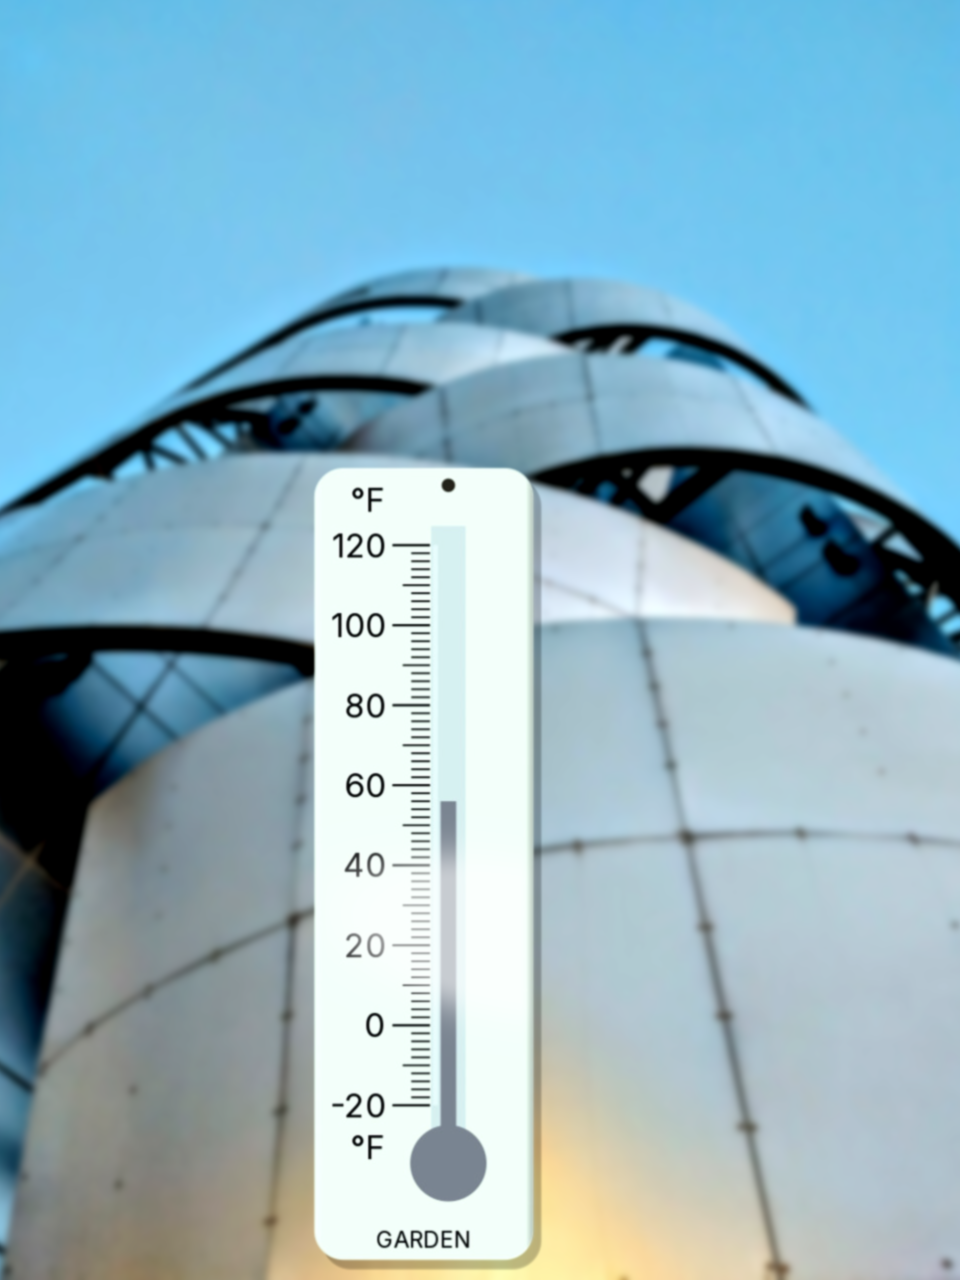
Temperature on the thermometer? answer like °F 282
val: °F 56
